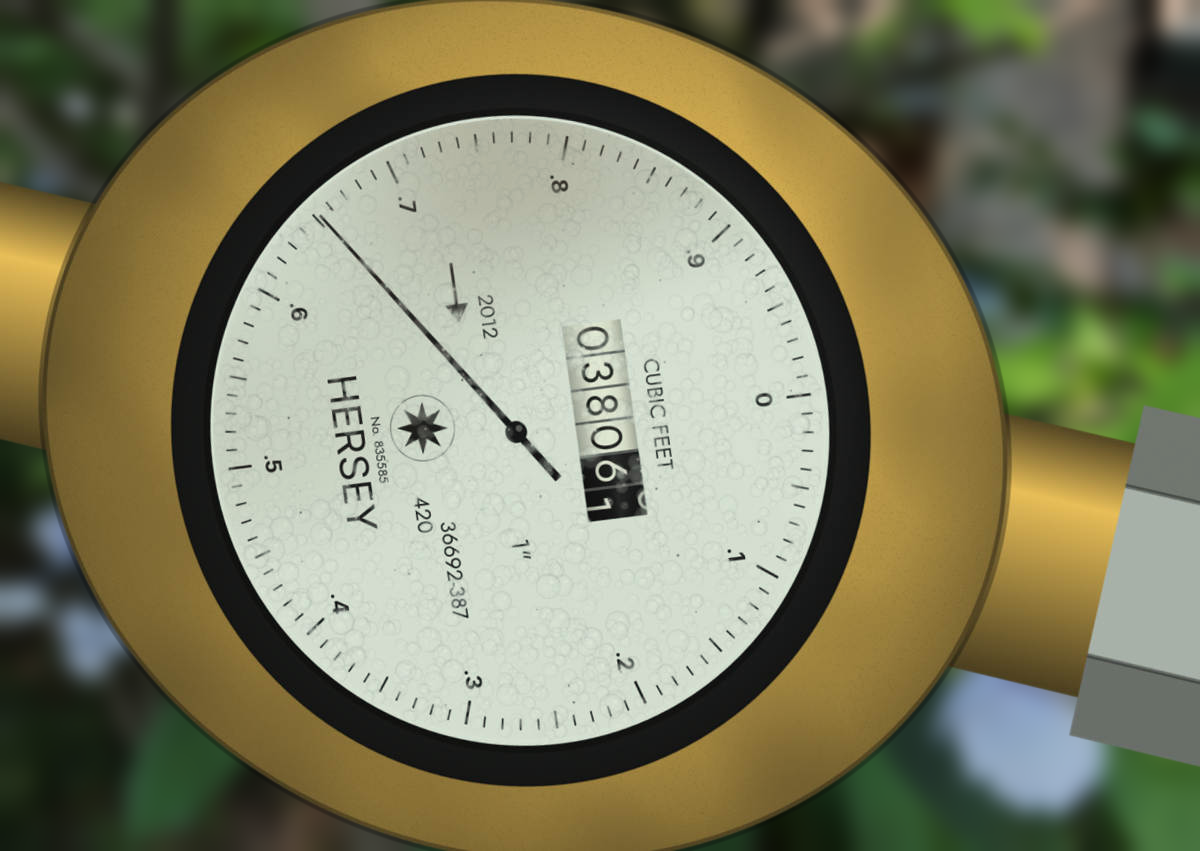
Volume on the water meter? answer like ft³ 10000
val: ft³ 38060.65
